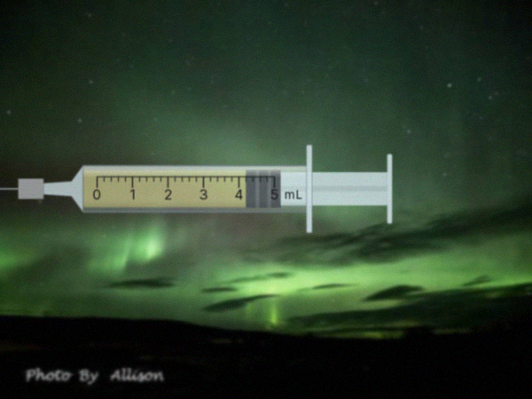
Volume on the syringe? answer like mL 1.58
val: mL 4.2
